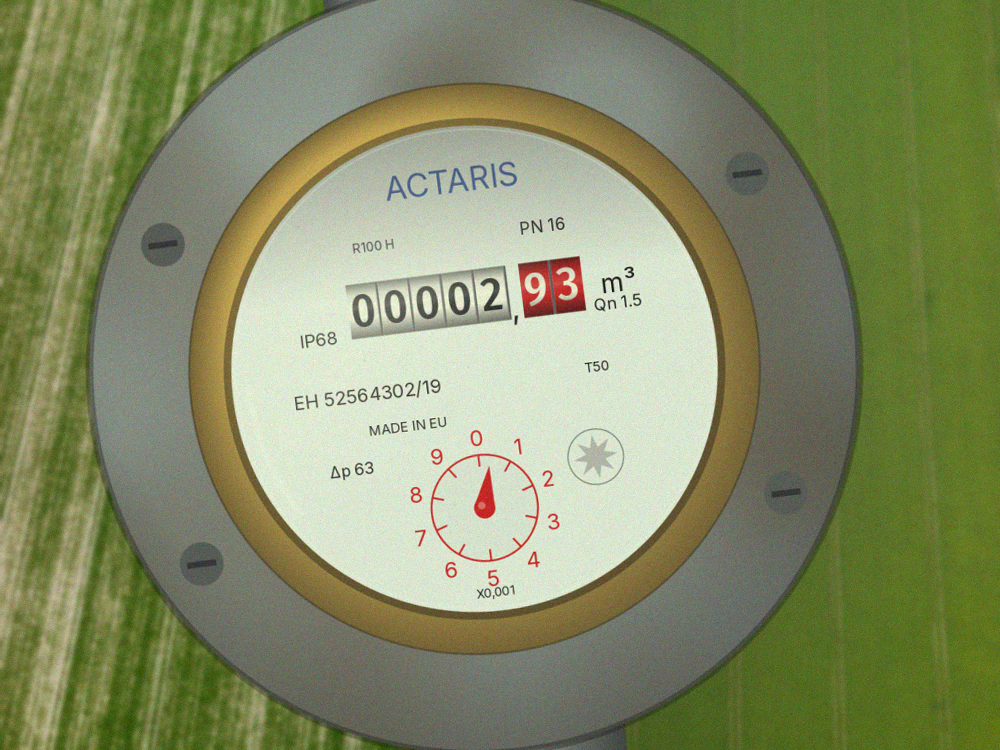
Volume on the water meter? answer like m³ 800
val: m³ 2.930
